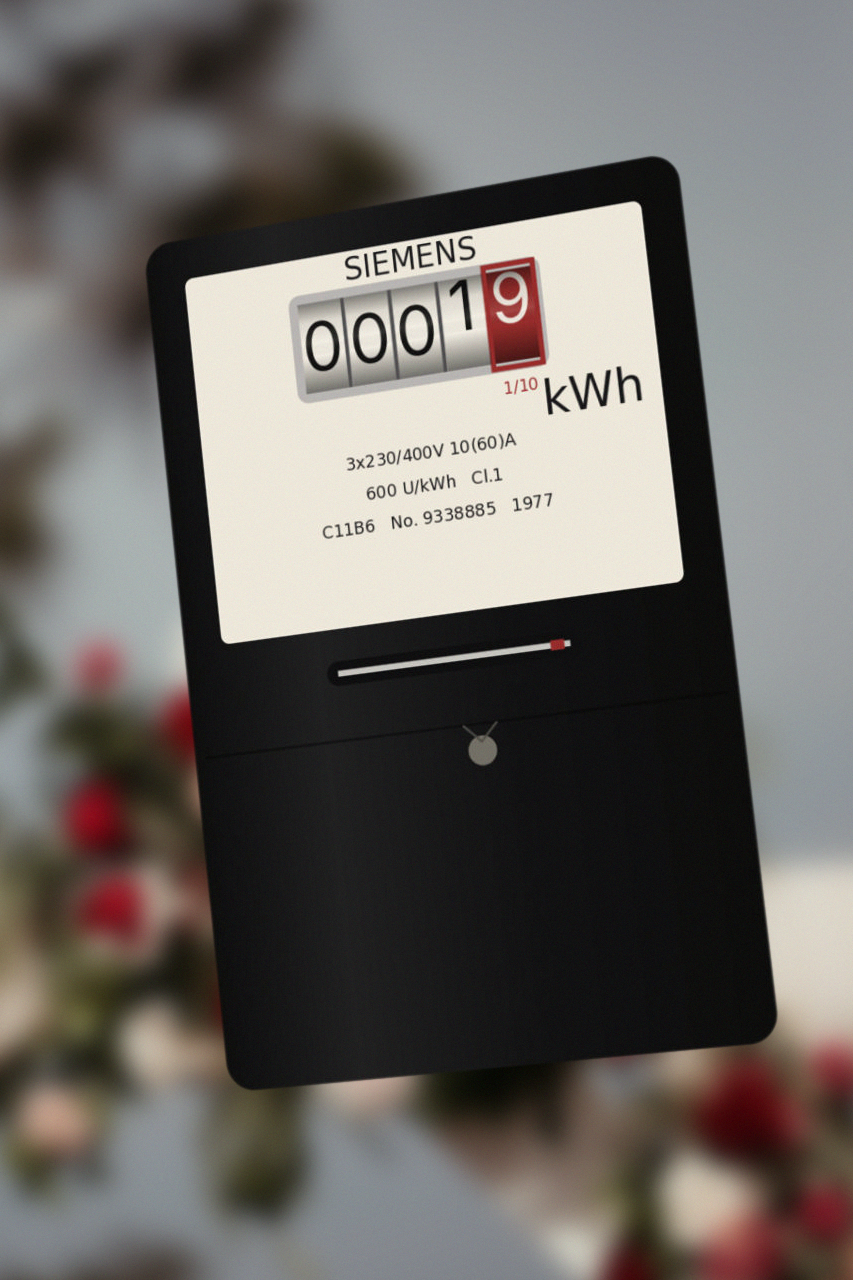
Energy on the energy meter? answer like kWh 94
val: kWh 1.9
